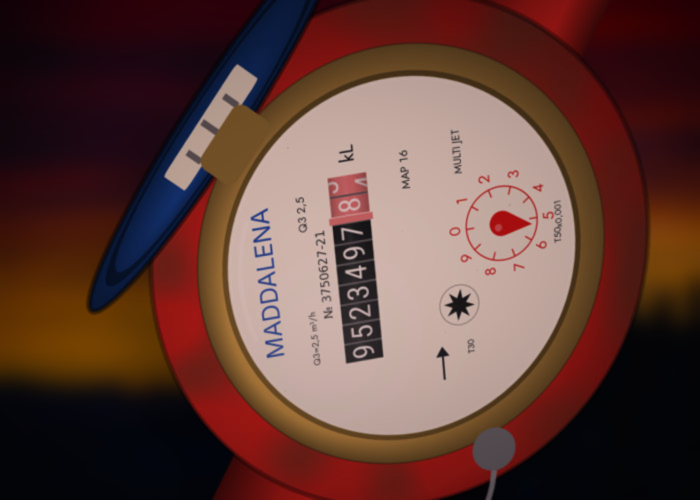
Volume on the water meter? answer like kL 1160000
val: kL 9523497.835
